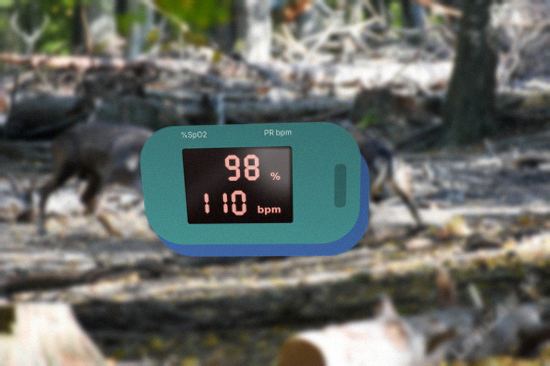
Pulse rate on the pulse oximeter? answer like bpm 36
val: bpm 110
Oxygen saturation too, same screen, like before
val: % 98
